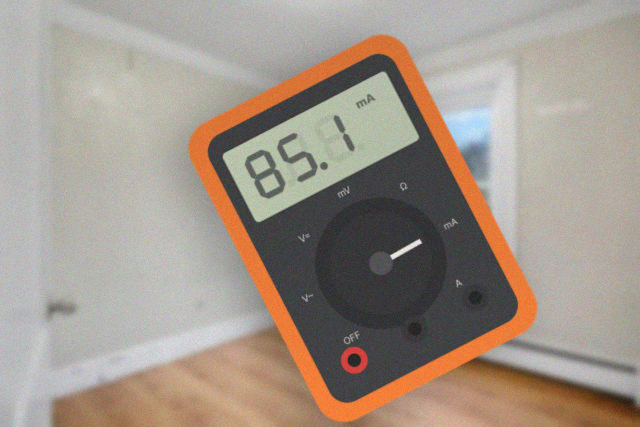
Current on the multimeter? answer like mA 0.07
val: mA 85.1
